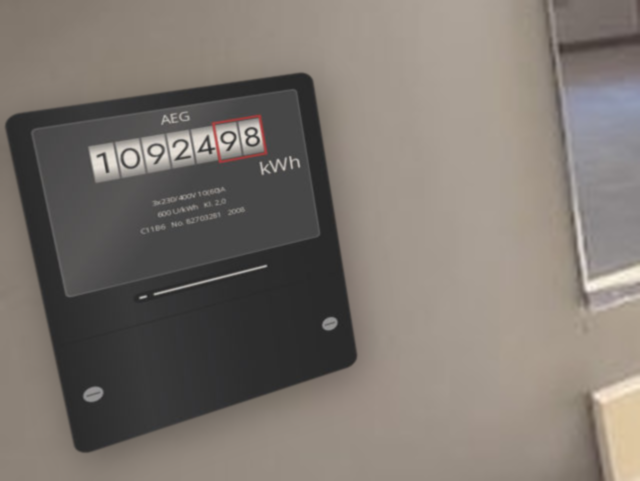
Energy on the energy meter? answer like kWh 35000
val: kWh 10924.98
